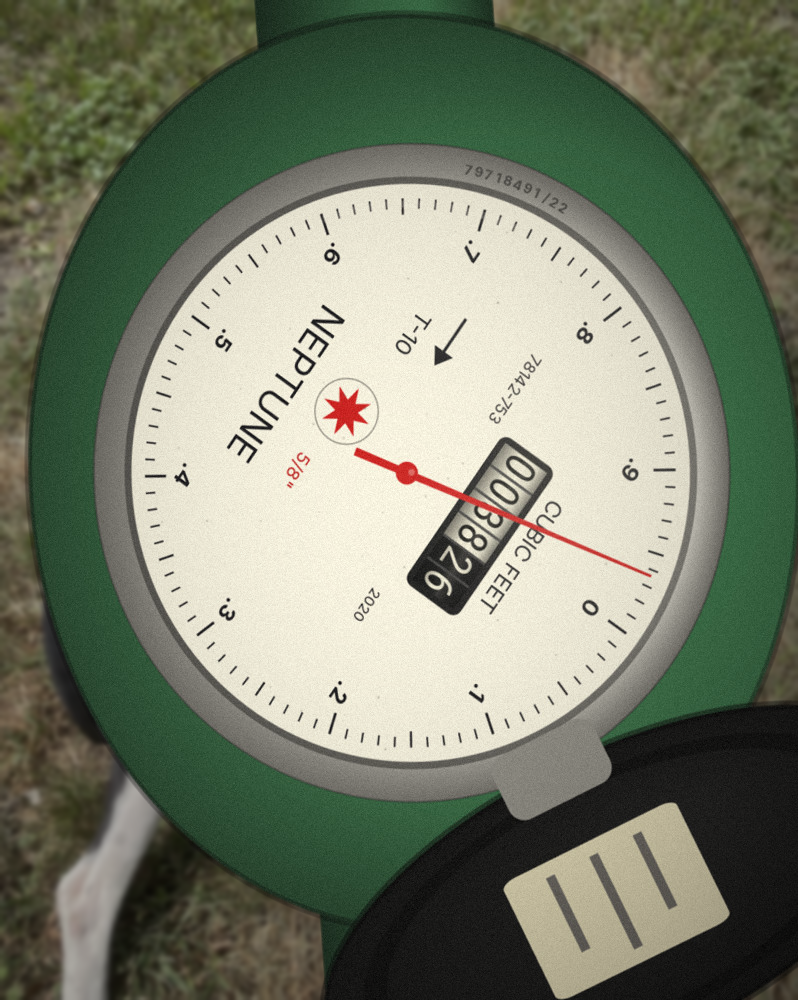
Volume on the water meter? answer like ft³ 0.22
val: ft³ 3825.96
